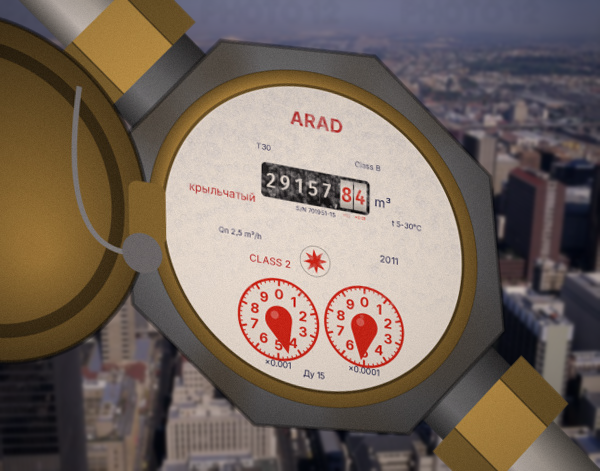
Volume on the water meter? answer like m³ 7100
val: m³ 29157.8445
